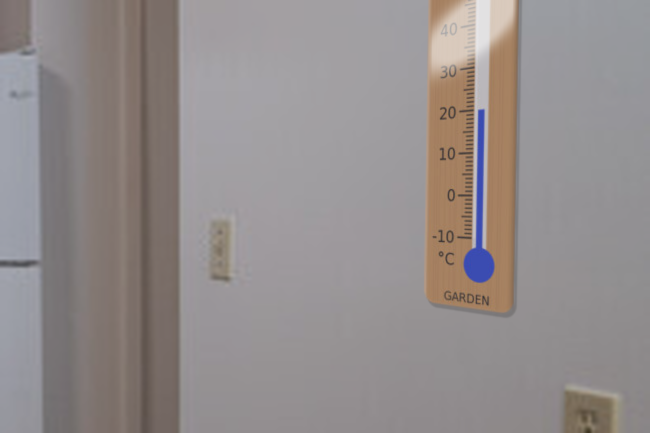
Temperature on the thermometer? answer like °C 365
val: °C 20
